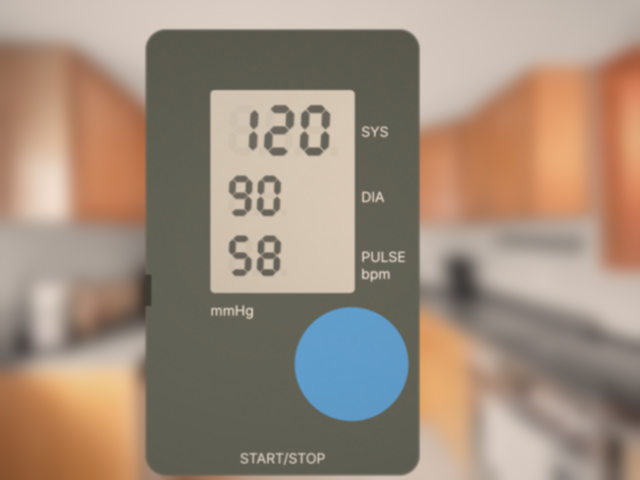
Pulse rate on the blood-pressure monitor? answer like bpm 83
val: bpm 58
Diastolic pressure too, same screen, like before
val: mmHg 90
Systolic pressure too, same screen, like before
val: mmHg 120
